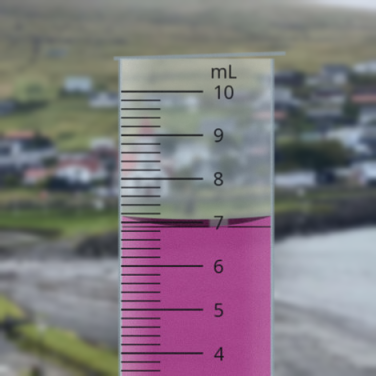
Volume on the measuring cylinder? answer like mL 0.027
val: mL 6.9
